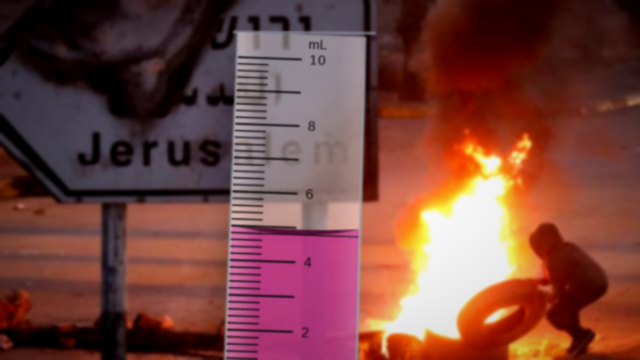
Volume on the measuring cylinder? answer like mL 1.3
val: mL 4.8
